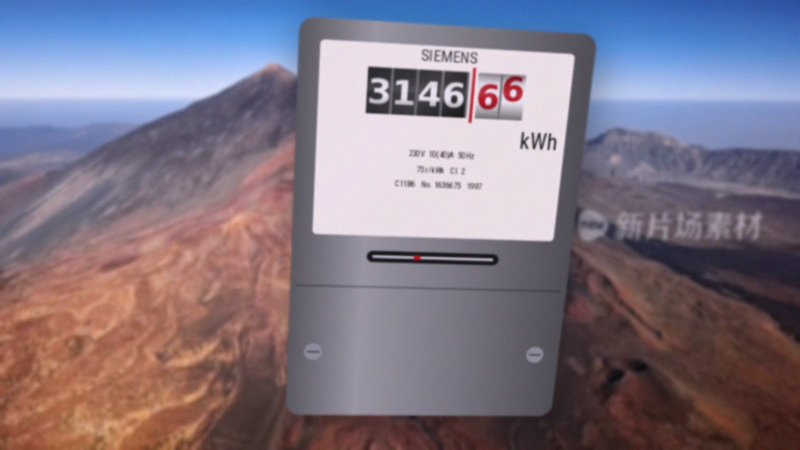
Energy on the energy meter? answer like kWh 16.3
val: kWh 3146.66
